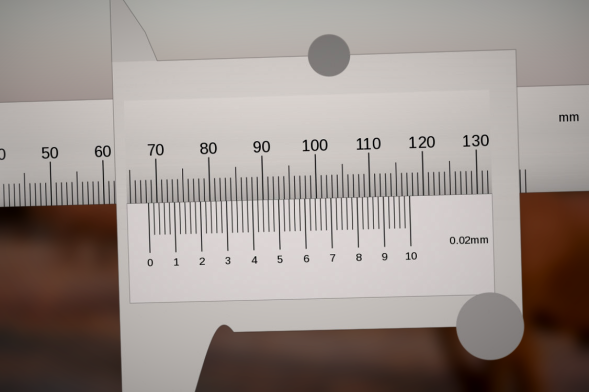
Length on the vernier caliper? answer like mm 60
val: mm 68.4
